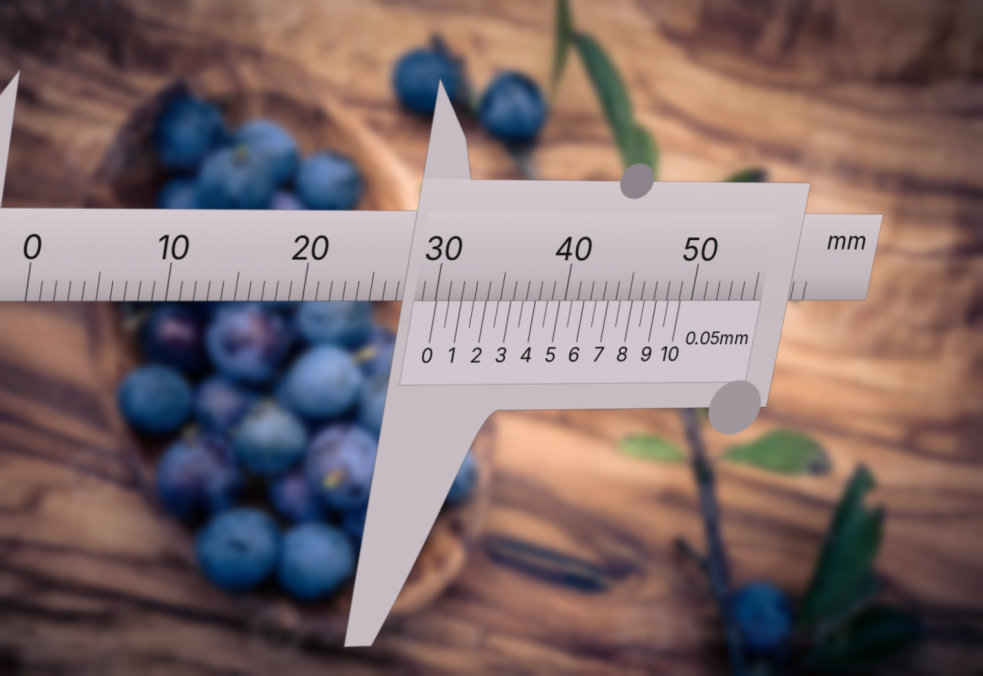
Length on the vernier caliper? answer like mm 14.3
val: mm 30.1
